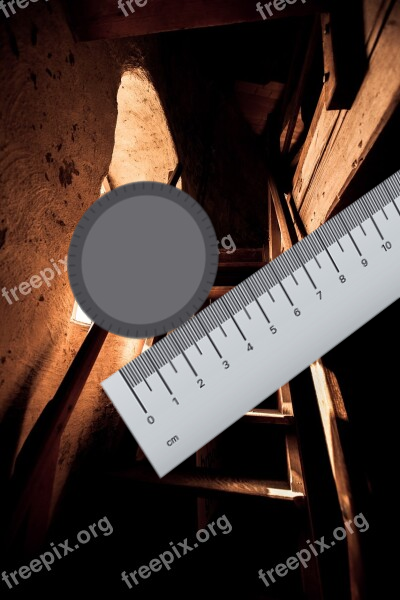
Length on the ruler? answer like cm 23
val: cm 5
